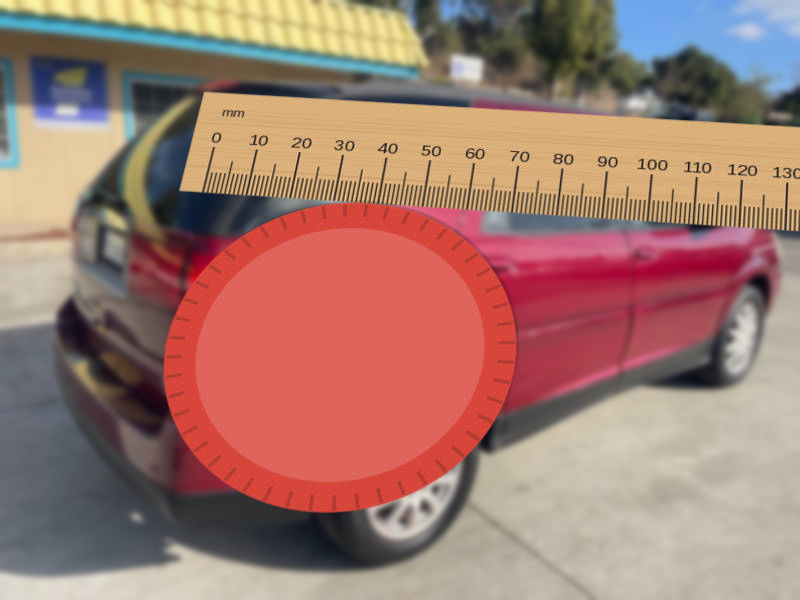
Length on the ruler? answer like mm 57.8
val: mm 75
